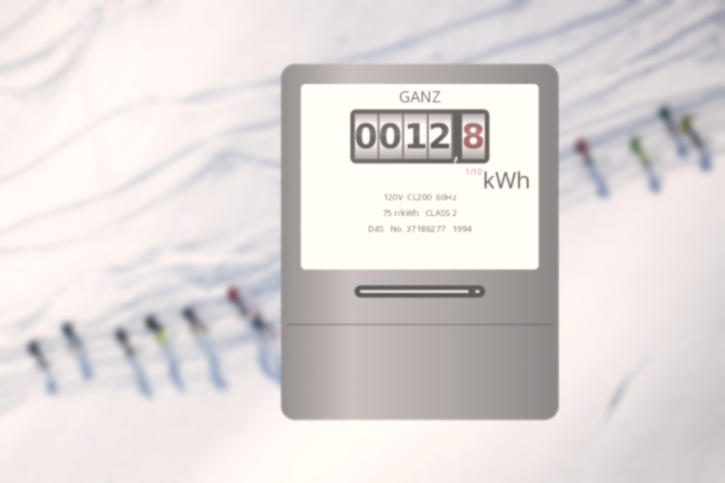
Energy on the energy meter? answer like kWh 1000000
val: kWh 12.8
